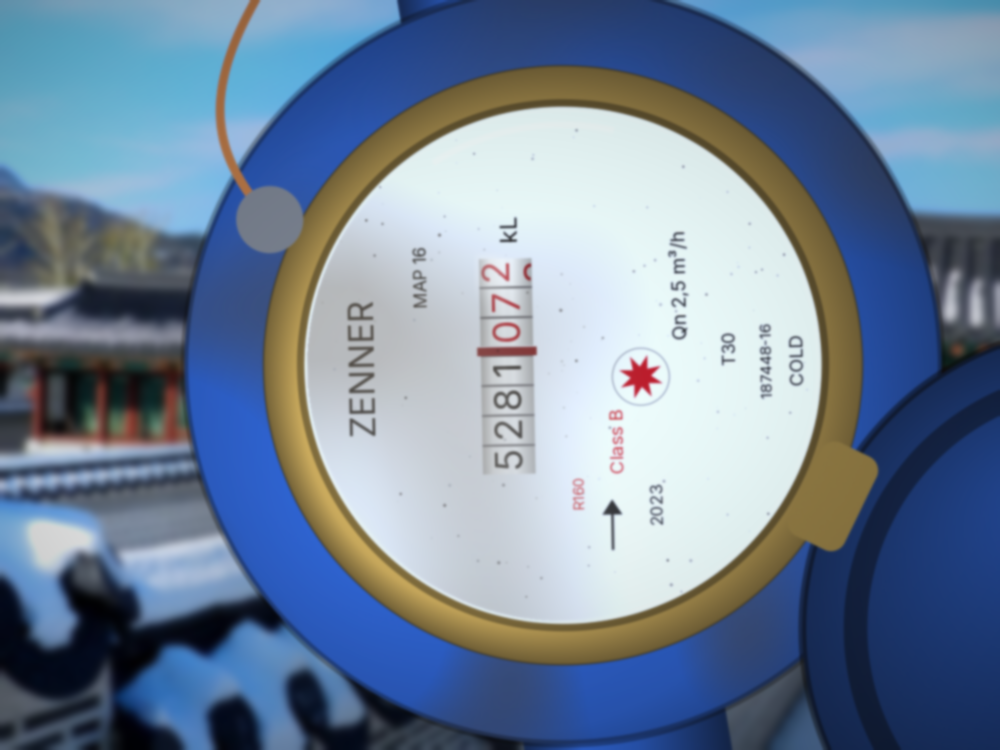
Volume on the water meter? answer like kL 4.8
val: kL 5281.072
